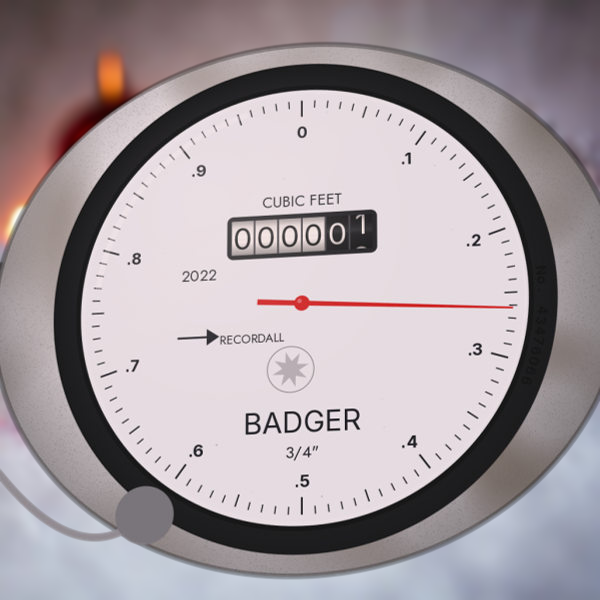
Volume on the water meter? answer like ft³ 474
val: ft³ 1.26
